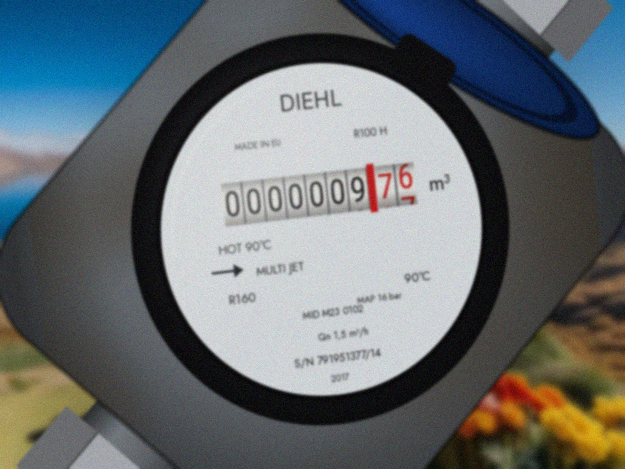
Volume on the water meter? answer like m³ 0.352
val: m³ 9.76
